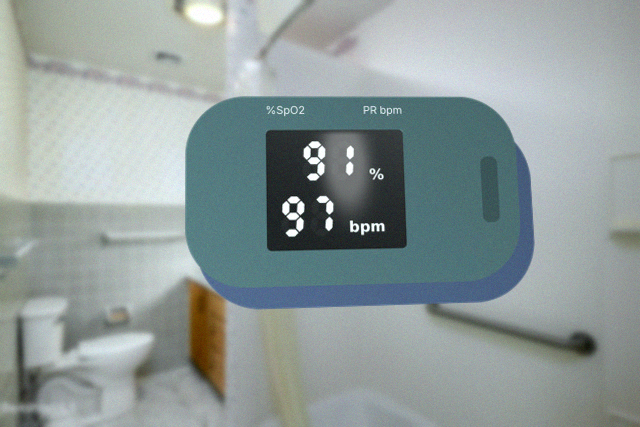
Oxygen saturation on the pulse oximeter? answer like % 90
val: % 91
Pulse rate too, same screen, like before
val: bpm 97
